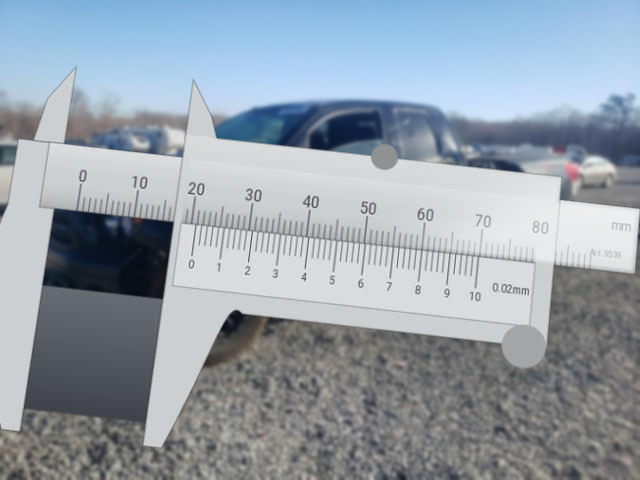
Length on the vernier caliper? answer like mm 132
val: mm 20.8
